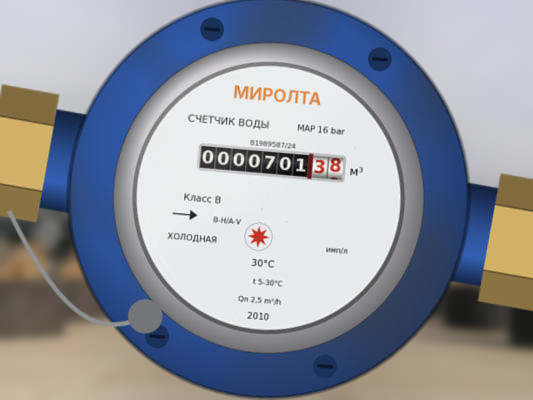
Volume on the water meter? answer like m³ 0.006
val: m³ 701.38
